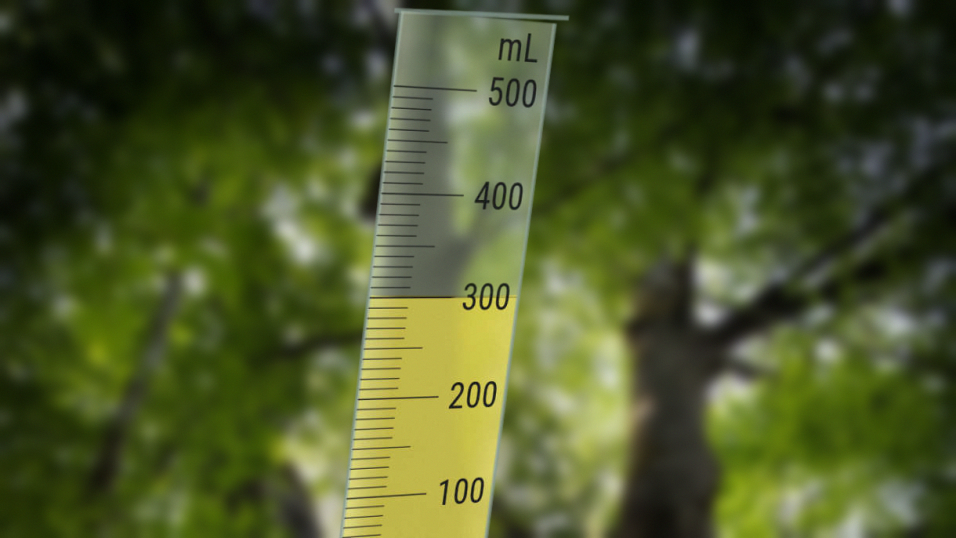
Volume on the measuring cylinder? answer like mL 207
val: mL 300
